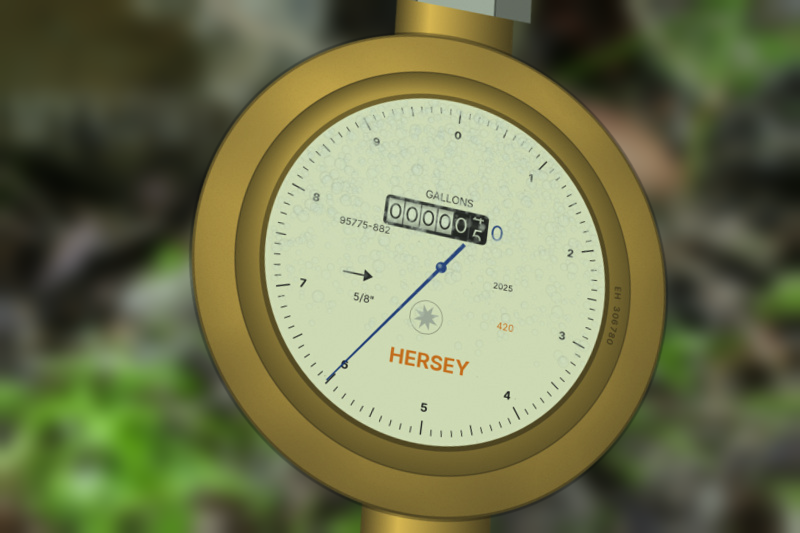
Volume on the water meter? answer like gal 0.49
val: gal 46.0
